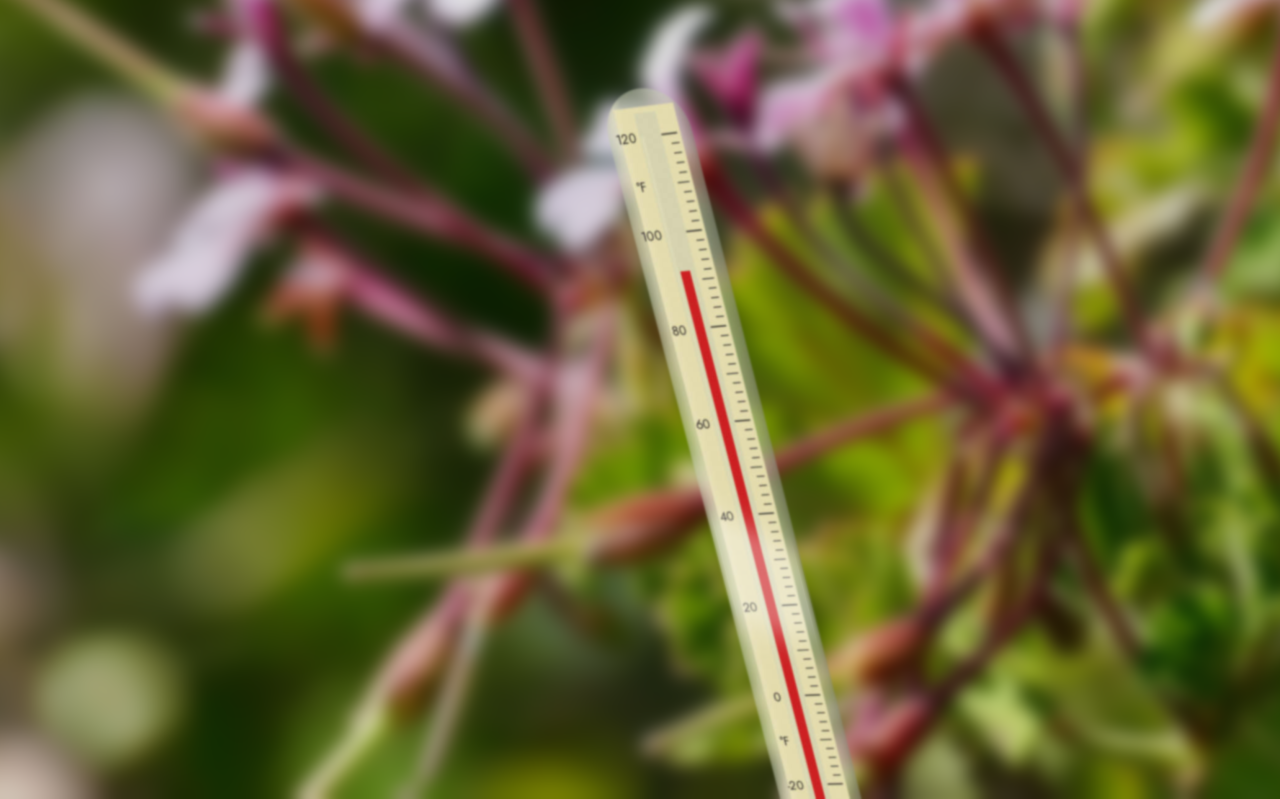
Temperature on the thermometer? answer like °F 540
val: °F 92
